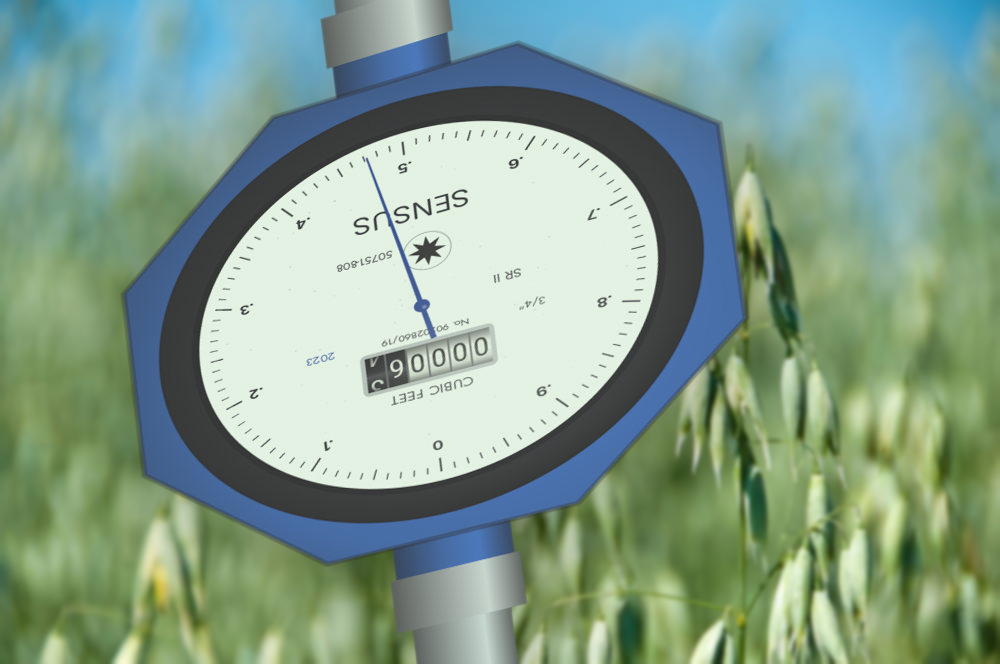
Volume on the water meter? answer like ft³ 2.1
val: ft³ 63.47
